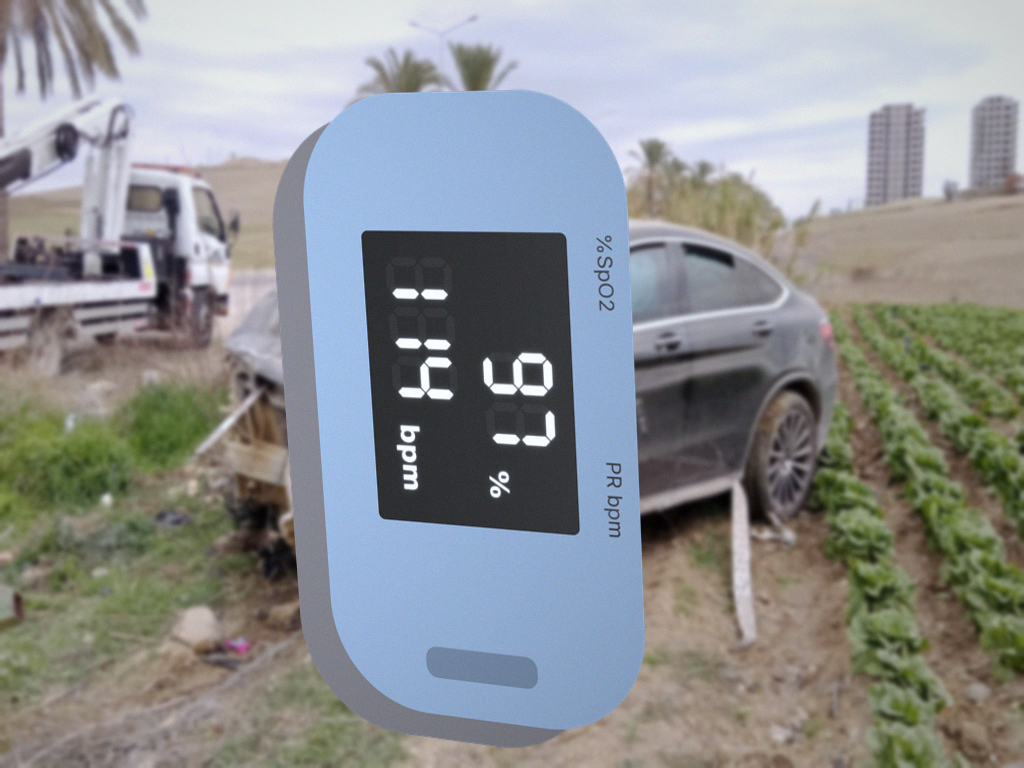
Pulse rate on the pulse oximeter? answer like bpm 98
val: bpm 114
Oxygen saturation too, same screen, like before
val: % 97
